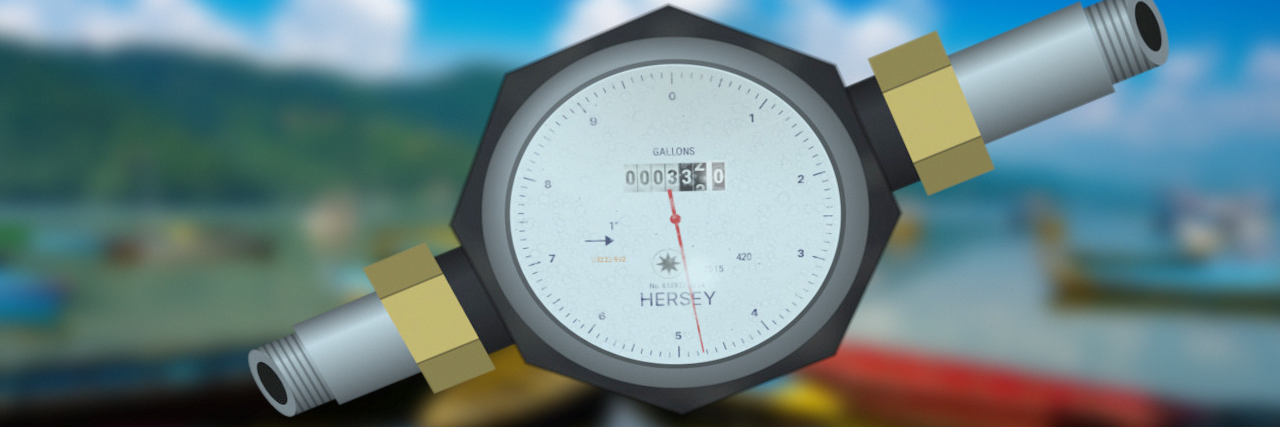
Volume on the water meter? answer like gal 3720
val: gal 3324.7
